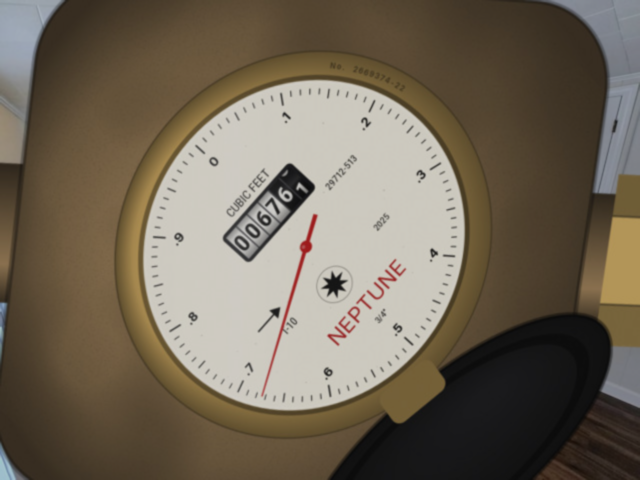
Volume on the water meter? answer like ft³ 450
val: ft³ 6760.67
